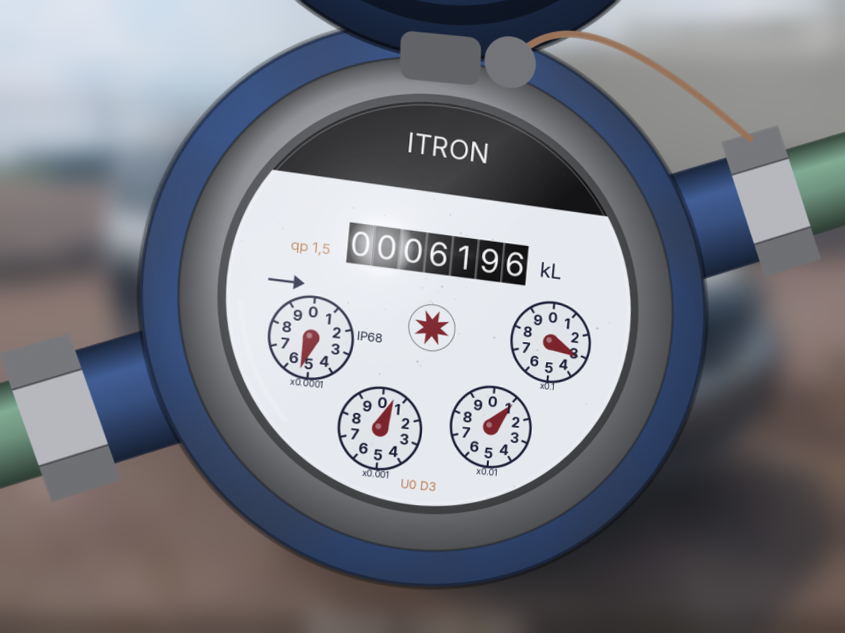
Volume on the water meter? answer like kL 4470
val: kL 6196.3105
